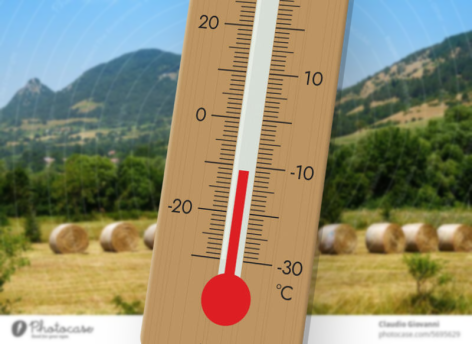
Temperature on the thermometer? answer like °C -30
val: °C -11
